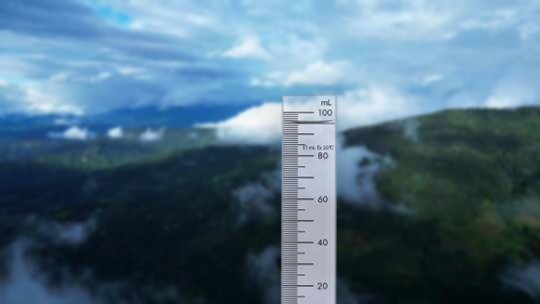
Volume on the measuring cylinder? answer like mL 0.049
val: mL 95
